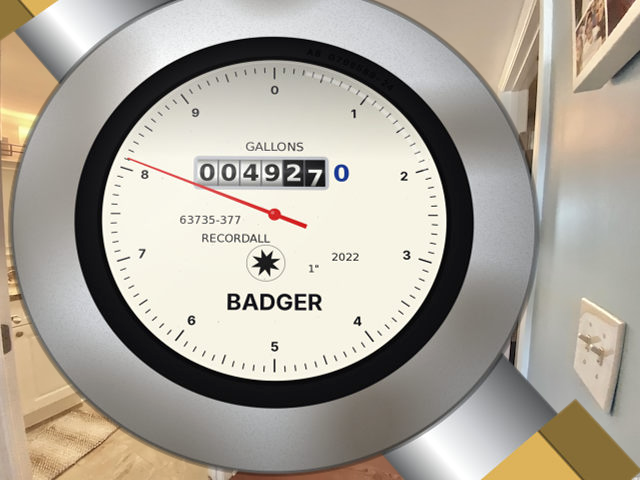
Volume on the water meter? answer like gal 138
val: gal 49268.1
